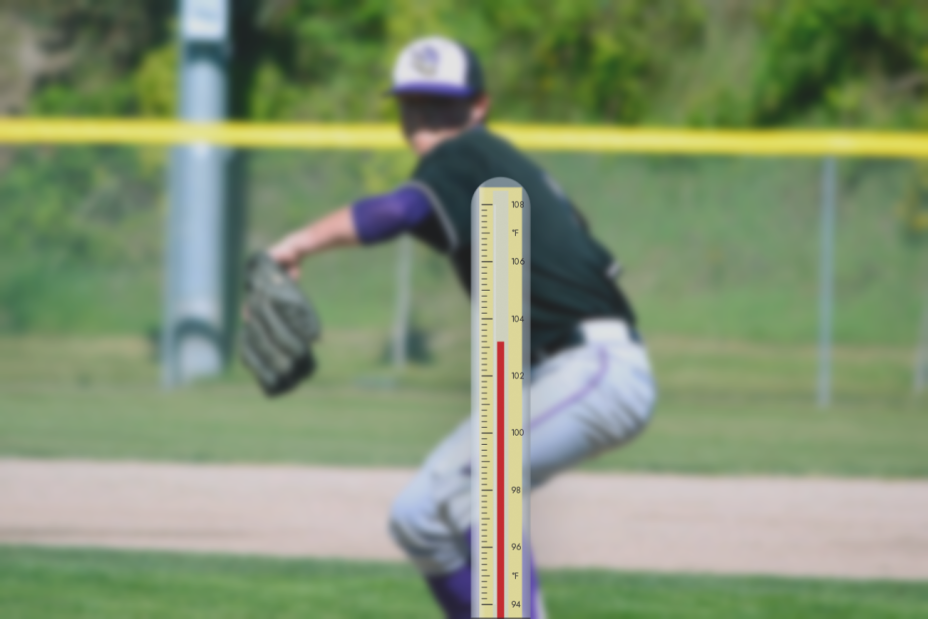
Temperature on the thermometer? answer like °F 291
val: °F 103.2
